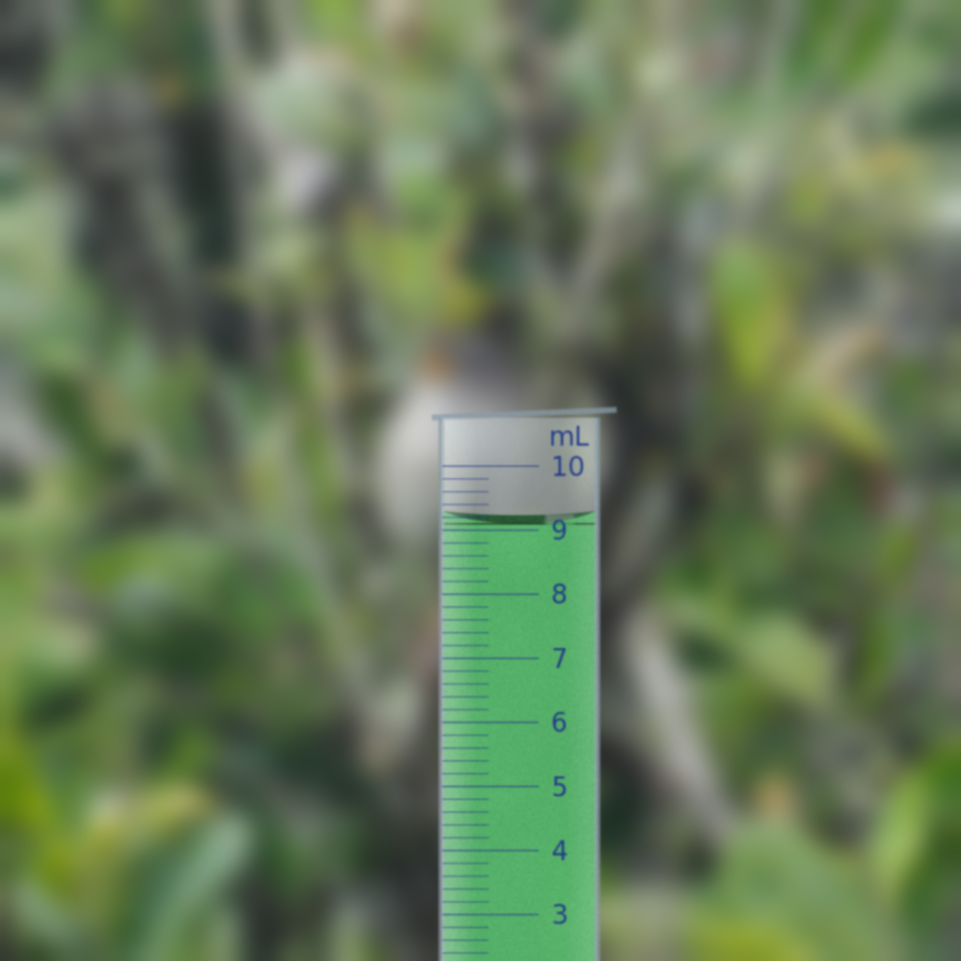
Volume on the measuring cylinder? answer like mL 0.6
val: mL 9.1
